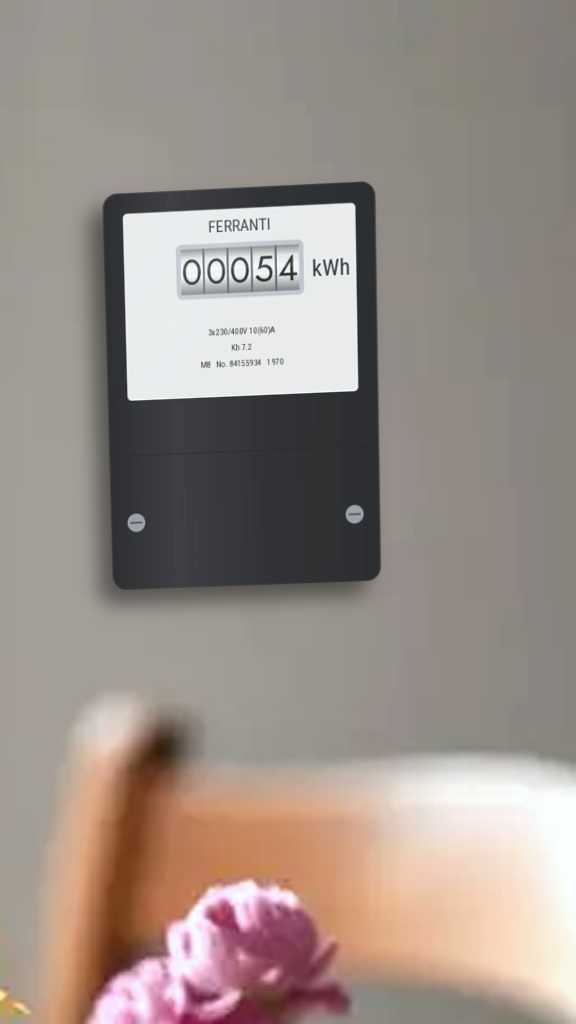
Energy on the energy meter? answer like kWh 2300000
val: kWh 54
